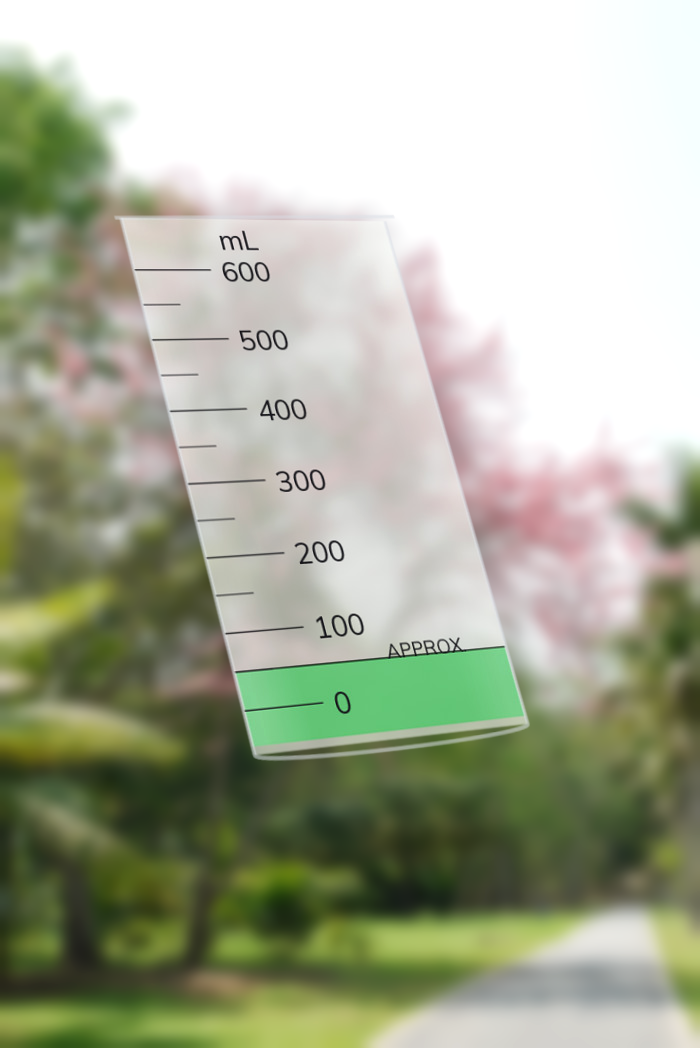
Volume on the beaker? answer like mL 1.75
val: mL 50
